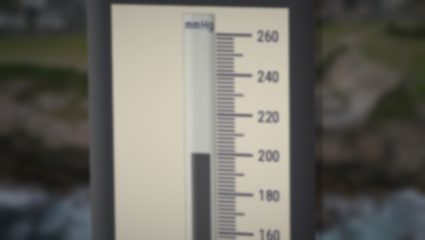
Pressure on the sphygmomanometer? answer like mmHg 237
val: mmHg 200
